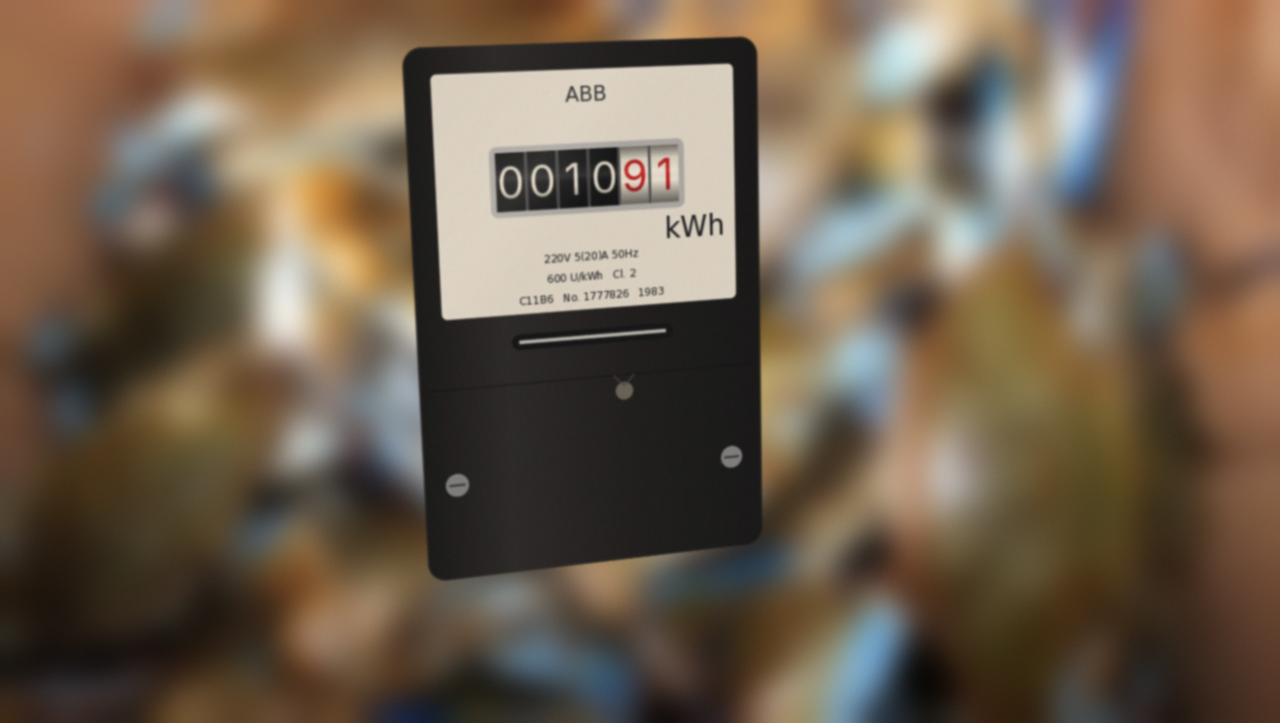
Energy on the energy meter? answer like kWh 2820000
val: kWh 10.91
